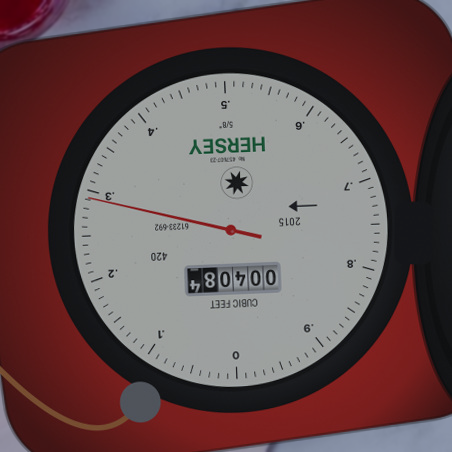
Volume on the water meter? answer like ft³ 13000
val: ft³ 4084.29
